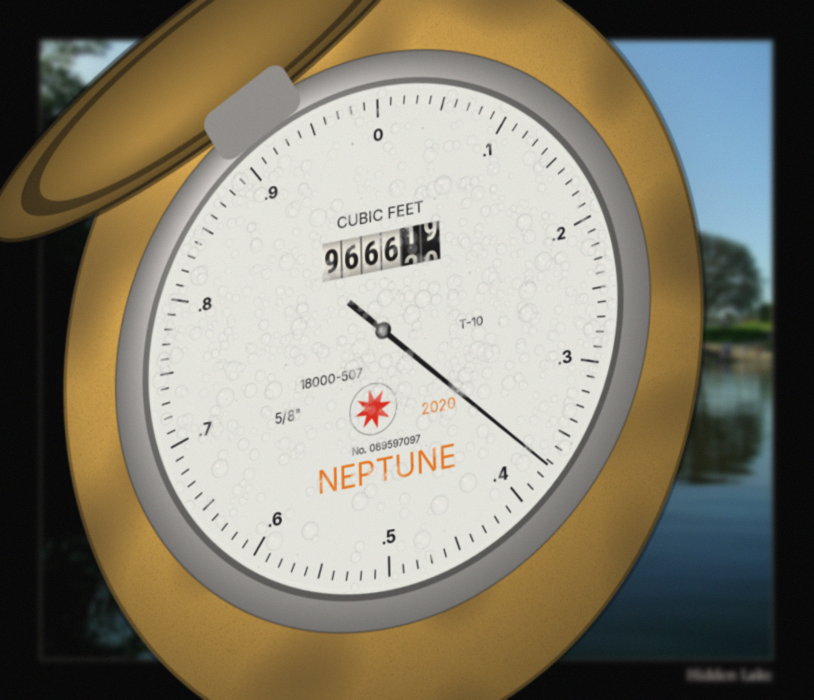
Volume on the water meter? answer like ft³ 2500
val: ft³ 966619.37
